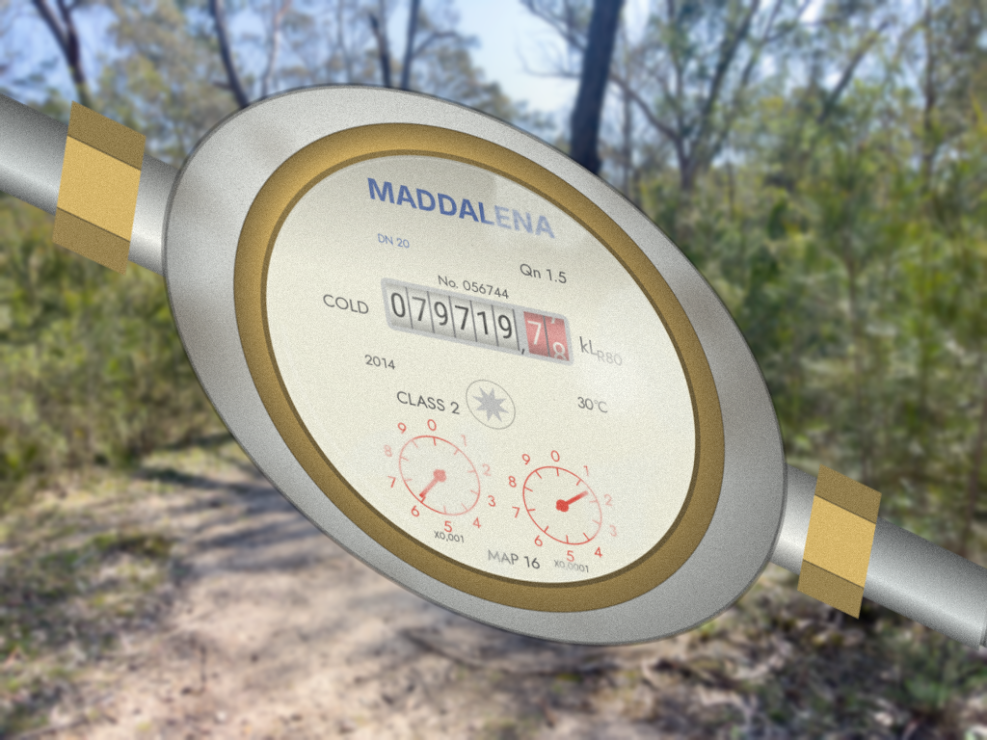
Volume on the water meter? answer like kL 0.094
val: kL 79719.7761
